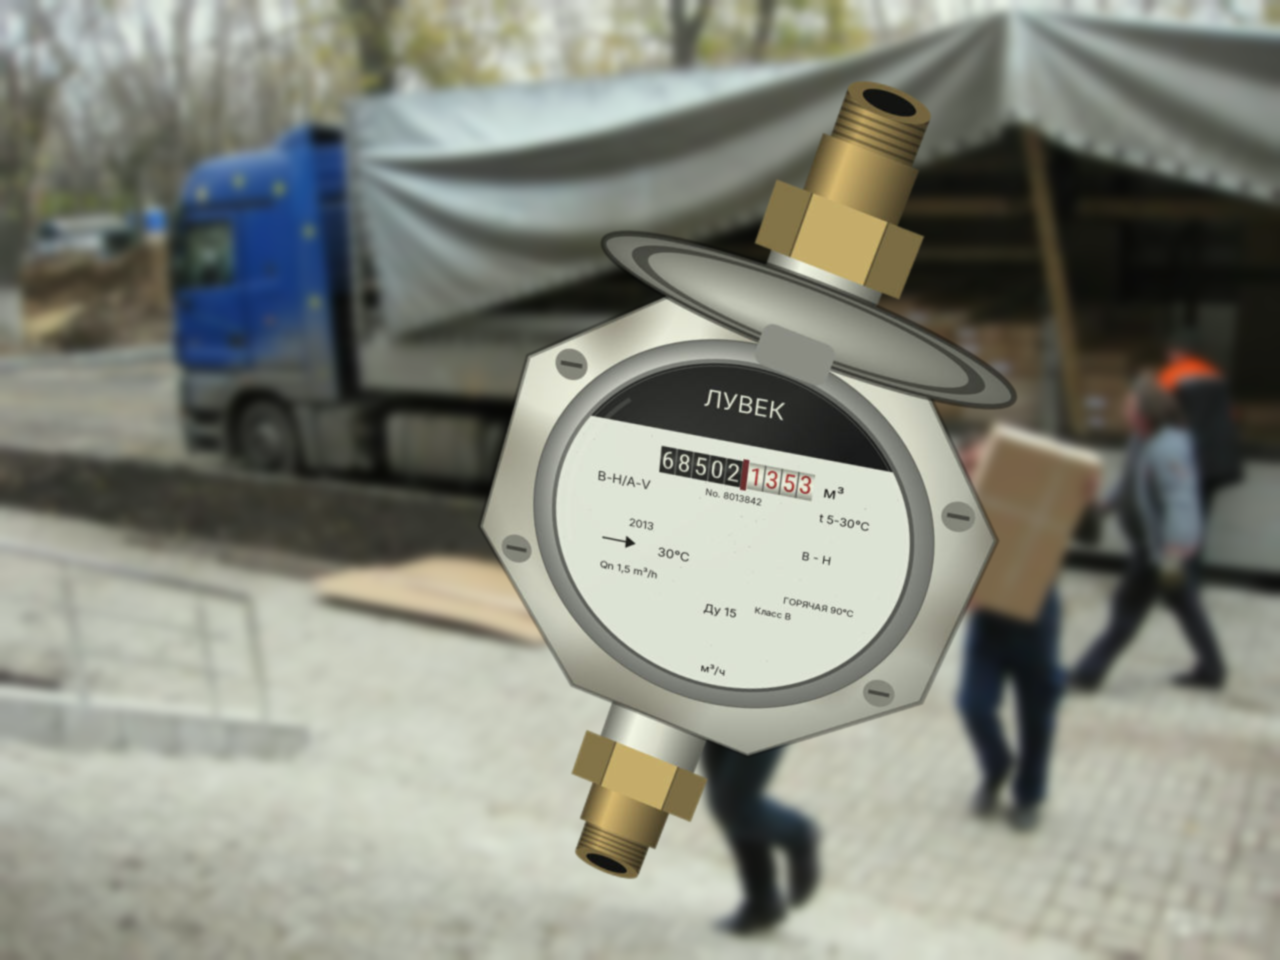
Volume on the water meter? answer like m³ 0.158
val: m³ 68502.1353
